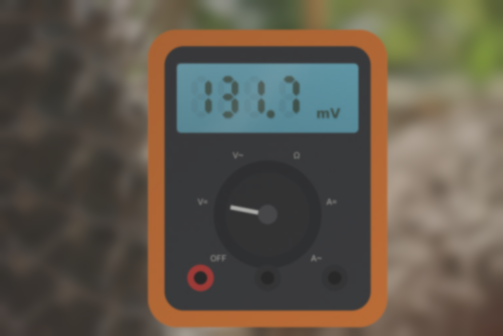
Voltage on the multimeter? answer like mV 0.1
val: mV 131.7
